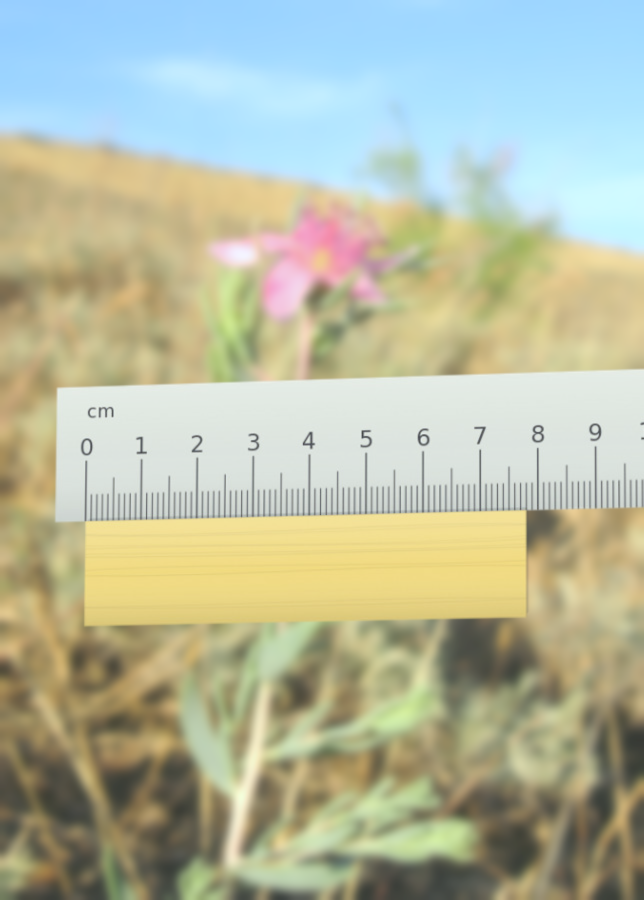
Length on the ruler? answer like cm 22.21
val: cm 7.8
